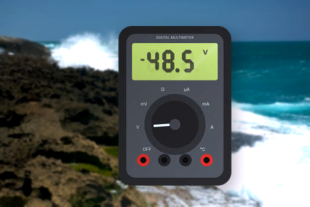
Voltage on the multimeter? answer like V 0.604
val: V -48.5
